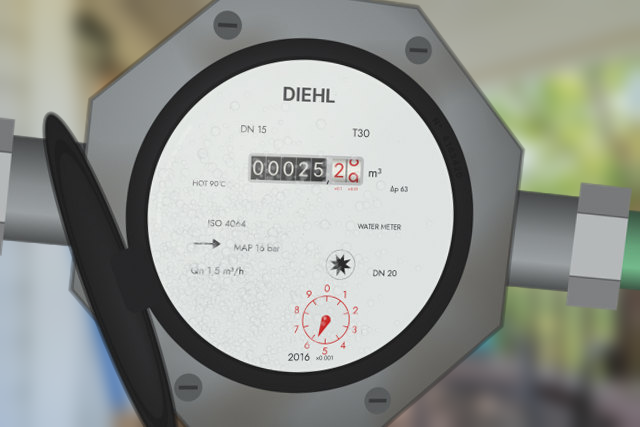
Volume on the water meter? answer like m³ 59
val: m³ 25.285
